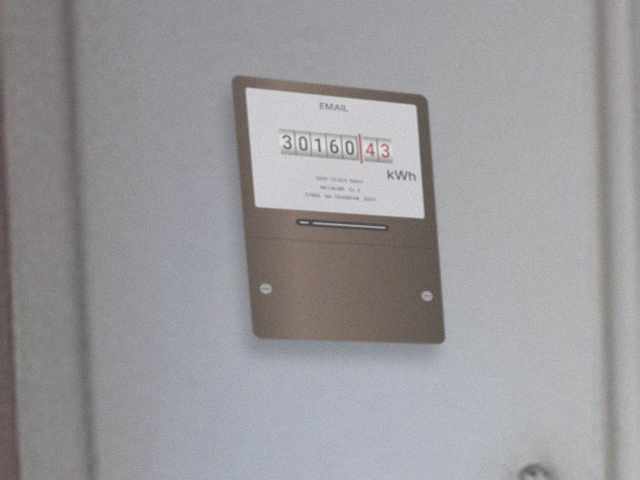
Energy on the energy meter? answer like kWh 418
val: kWh 30160.43
